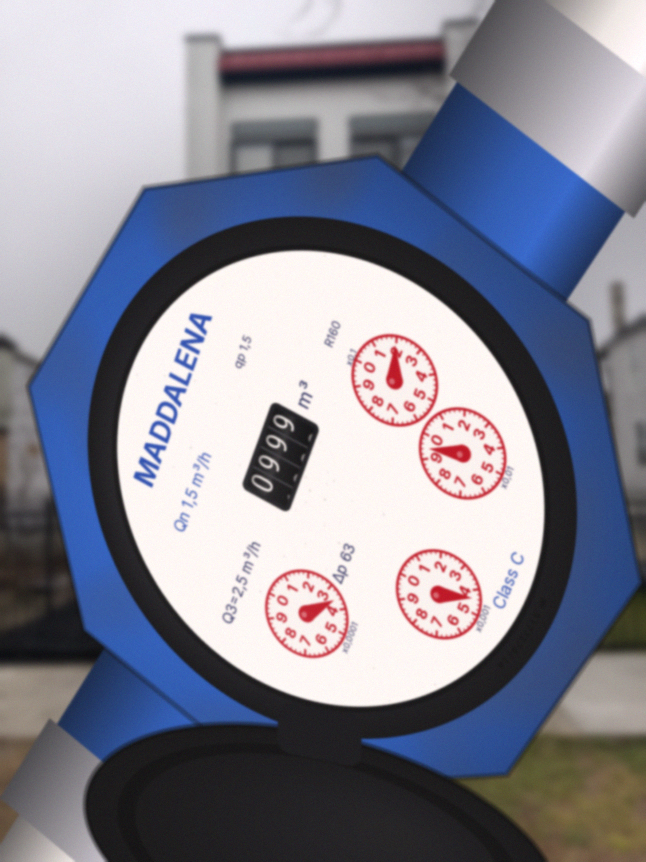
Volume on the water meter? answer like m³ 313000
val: m³ 999.1943
